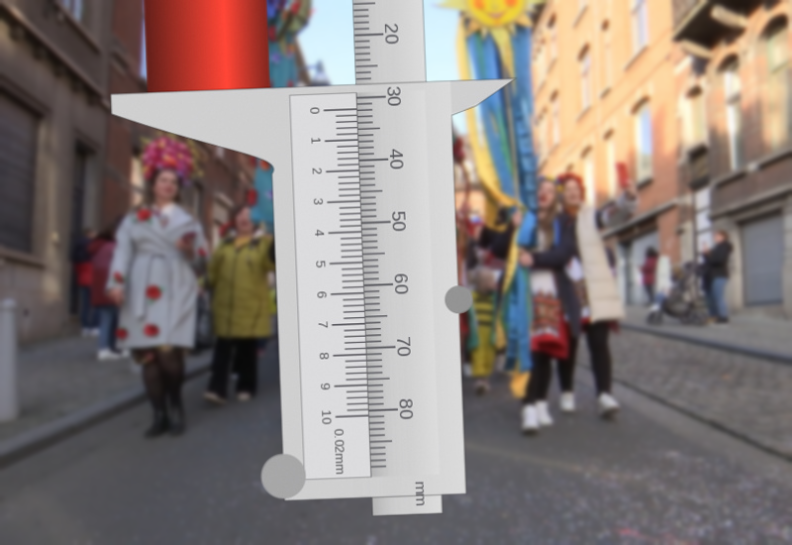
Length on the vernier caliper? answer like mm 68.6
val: mm 31.8
